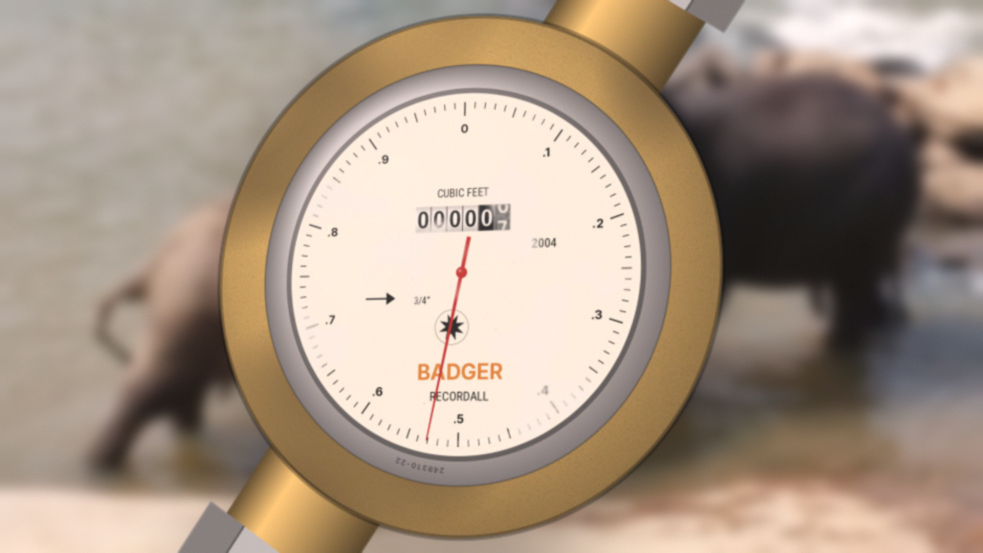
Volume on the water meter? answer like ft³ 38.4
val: ft³ 6.53
